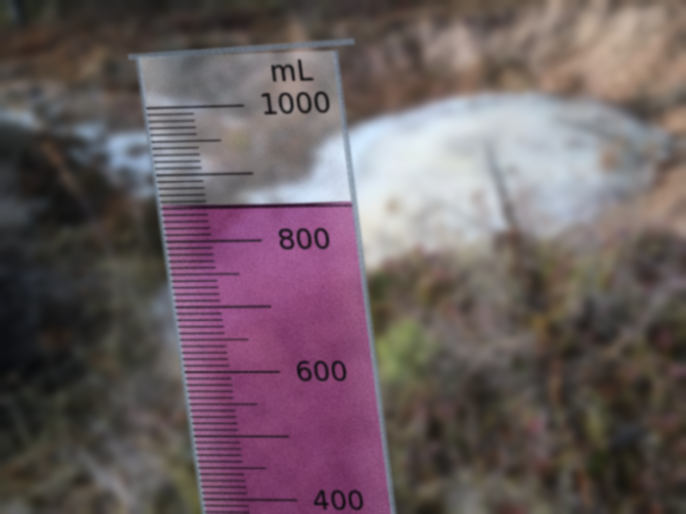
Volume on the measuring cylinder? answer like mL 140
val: mL 850
